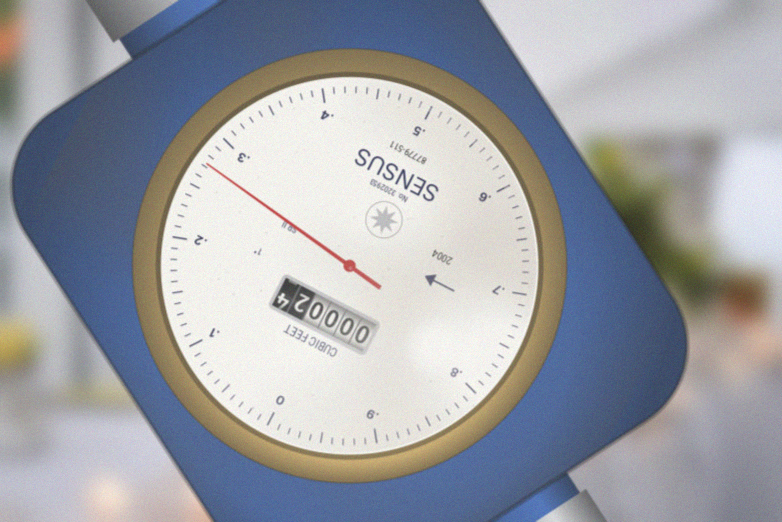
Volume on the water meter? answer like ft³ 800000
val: ft³ 24.27
